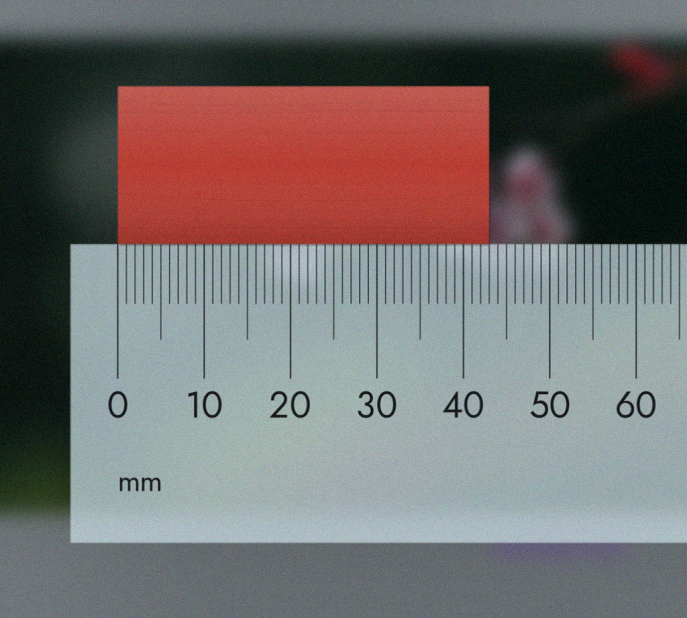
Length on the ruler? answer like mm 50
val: mm 43
